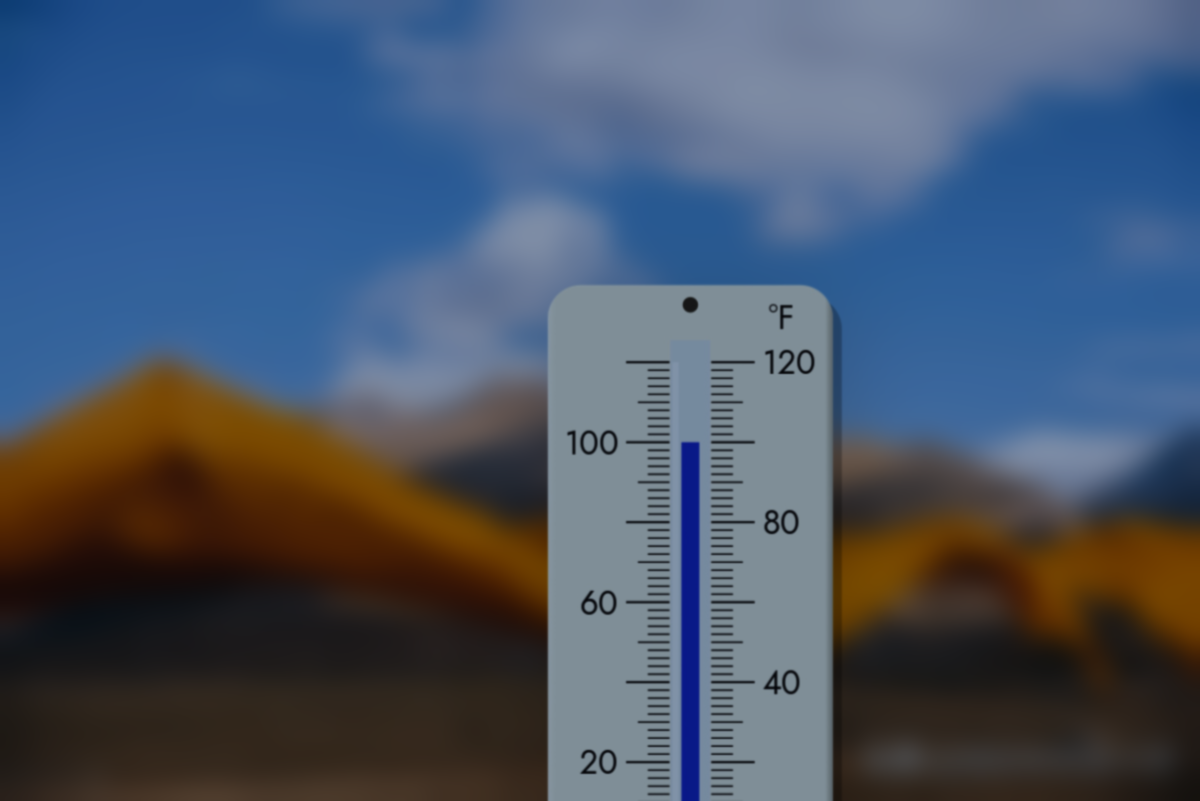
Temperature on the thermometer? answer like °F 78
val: °F 100
